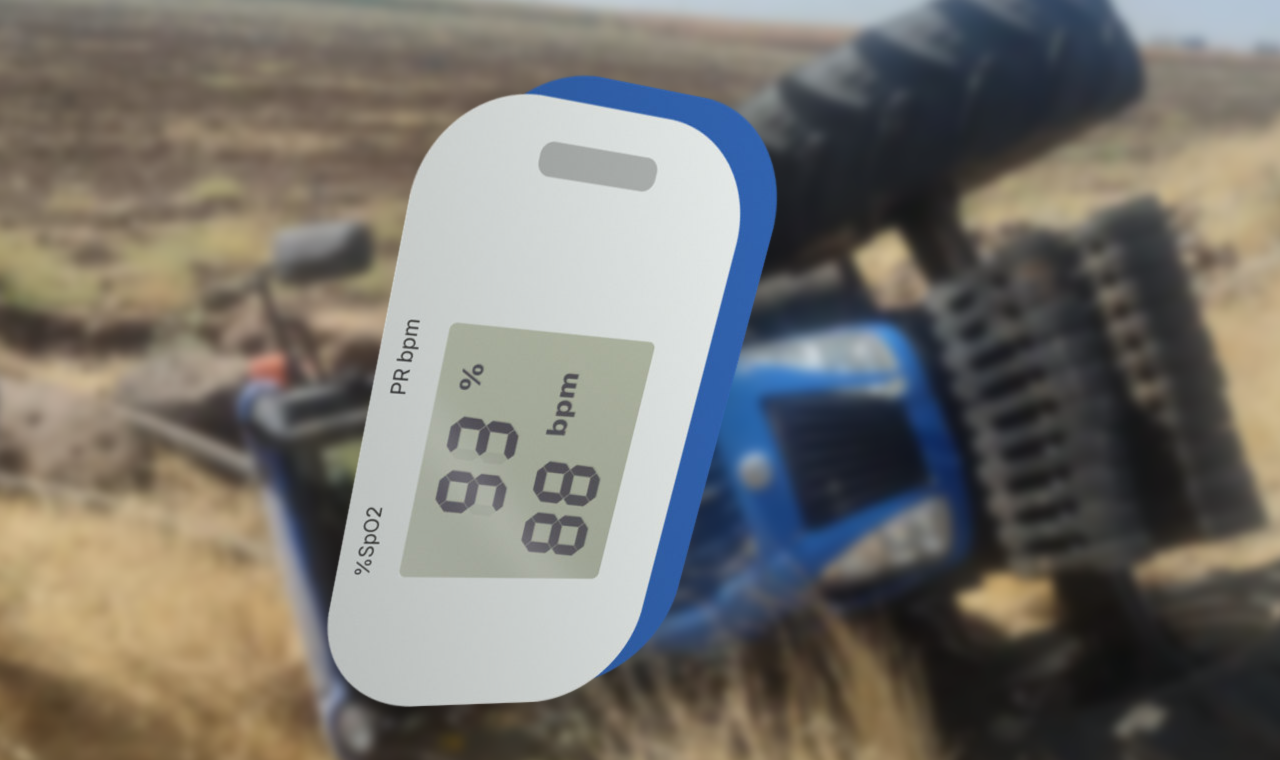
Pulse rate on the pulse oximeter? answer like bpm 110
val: bpm 88
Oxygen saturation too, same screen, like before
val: % 93
